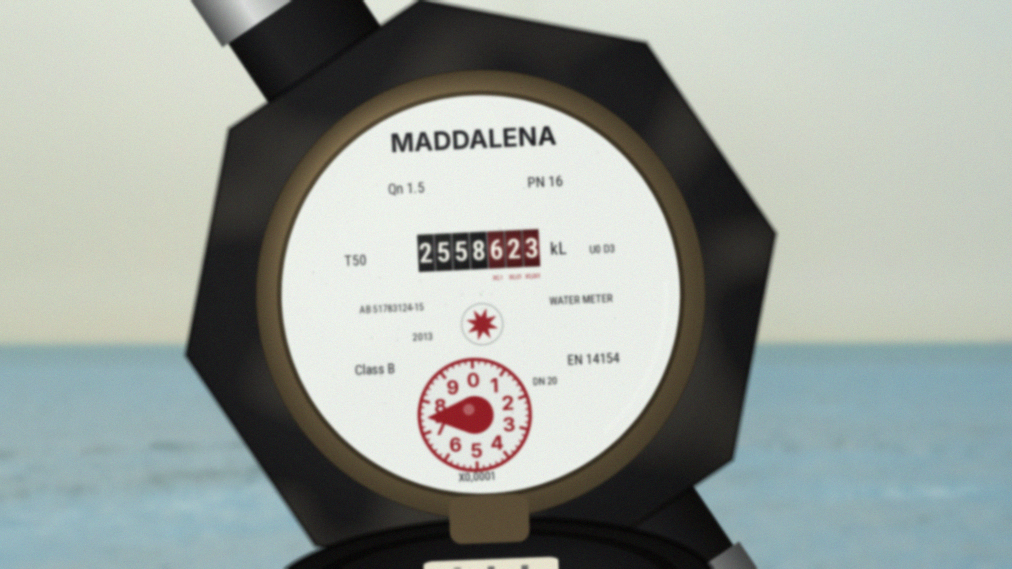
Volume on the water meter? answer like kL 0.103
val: kL 2558.6237
